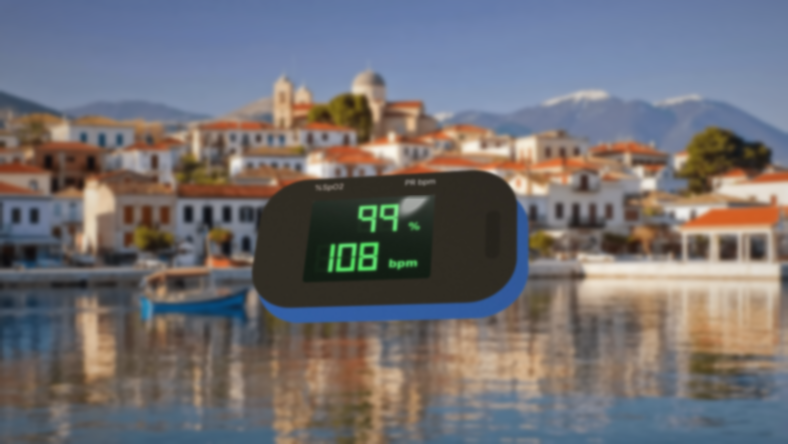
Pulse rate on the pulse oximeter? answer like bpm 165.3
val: bpm 108
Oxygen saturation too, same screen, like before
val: % 99
